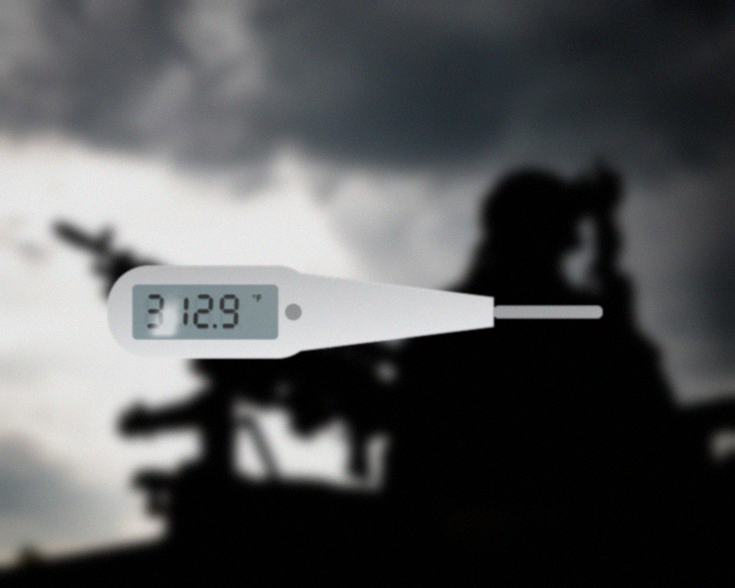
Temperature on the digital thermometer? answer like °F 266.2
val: °F 312.9
